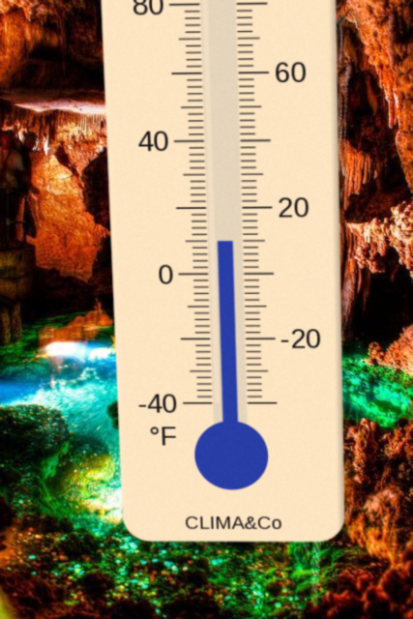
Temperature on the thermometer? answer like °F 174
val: °F 10
